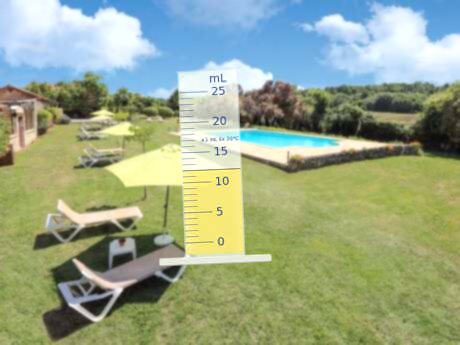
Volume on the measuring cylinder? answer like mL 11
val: mL 12
